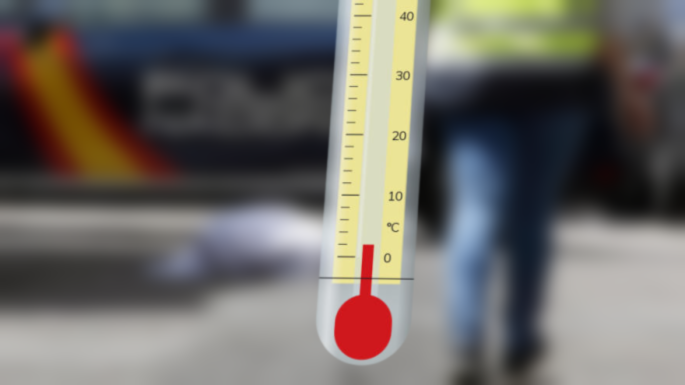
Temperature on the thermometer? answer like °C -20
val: °C 2
